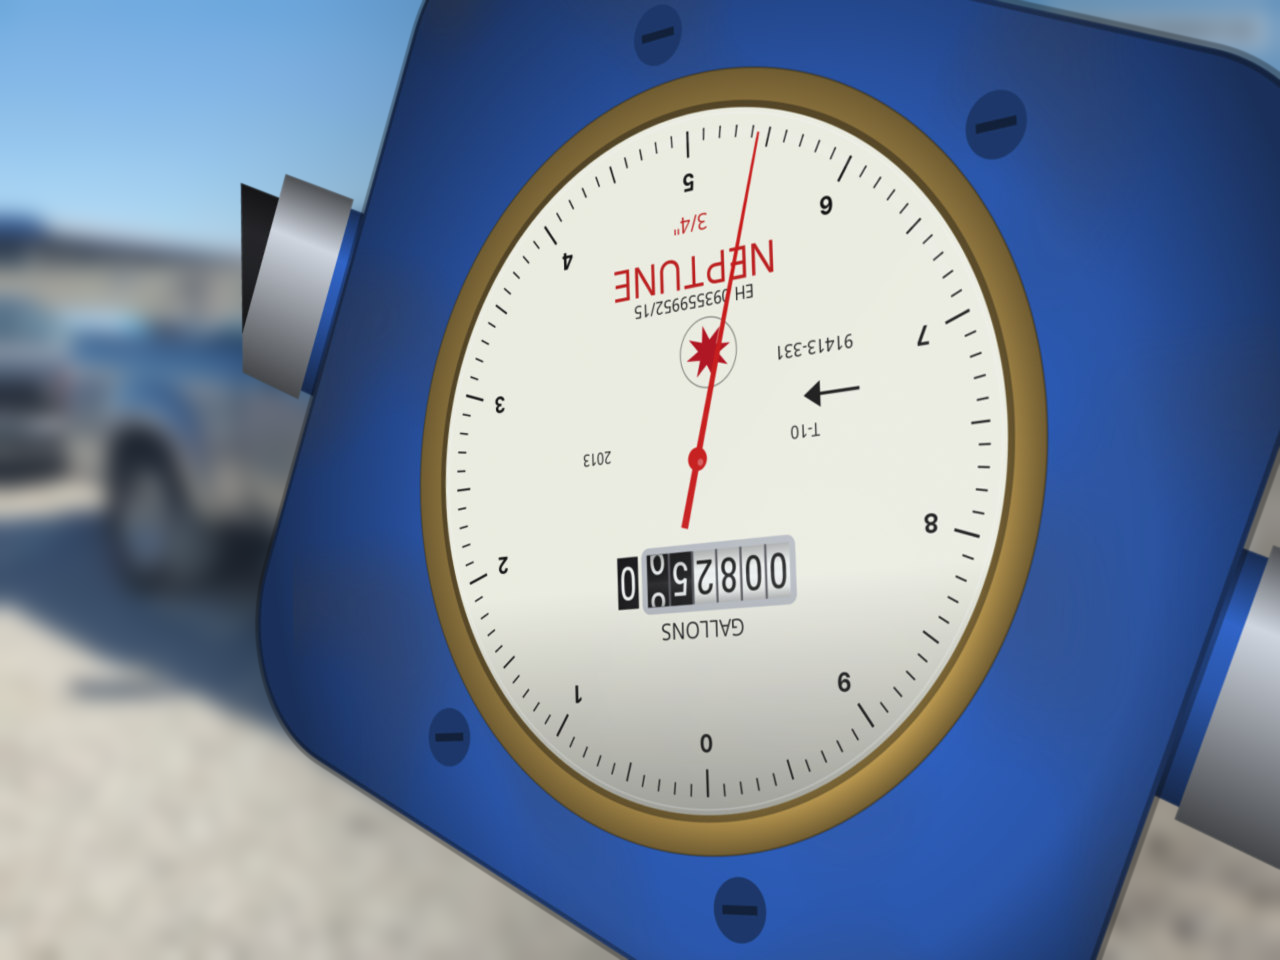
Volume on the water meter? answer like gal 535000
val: gal 82585.4
